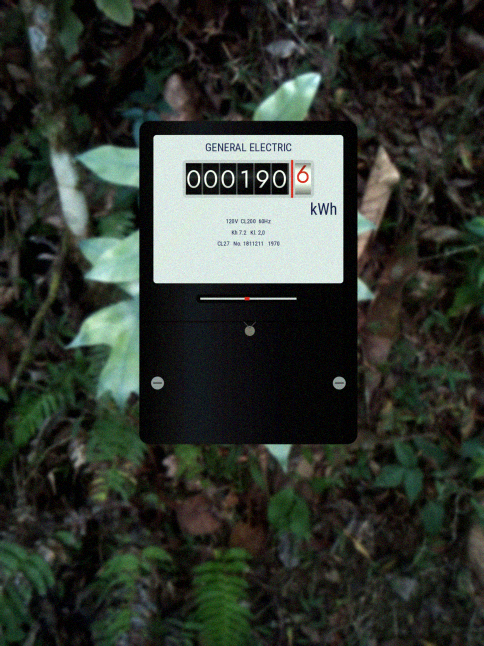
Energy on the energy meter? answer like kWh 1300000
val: kWh 190.6
